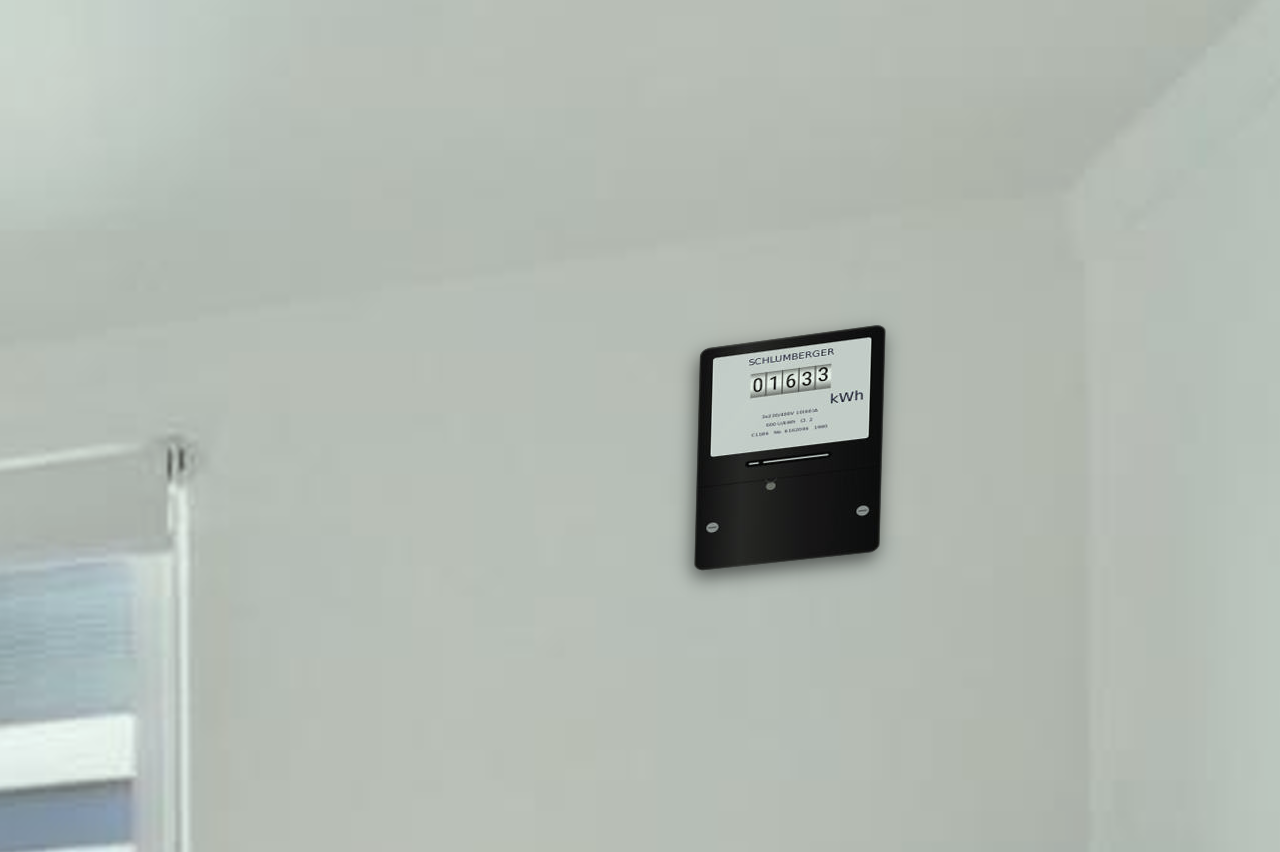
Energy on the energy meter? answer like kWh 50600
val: kWh 1633
